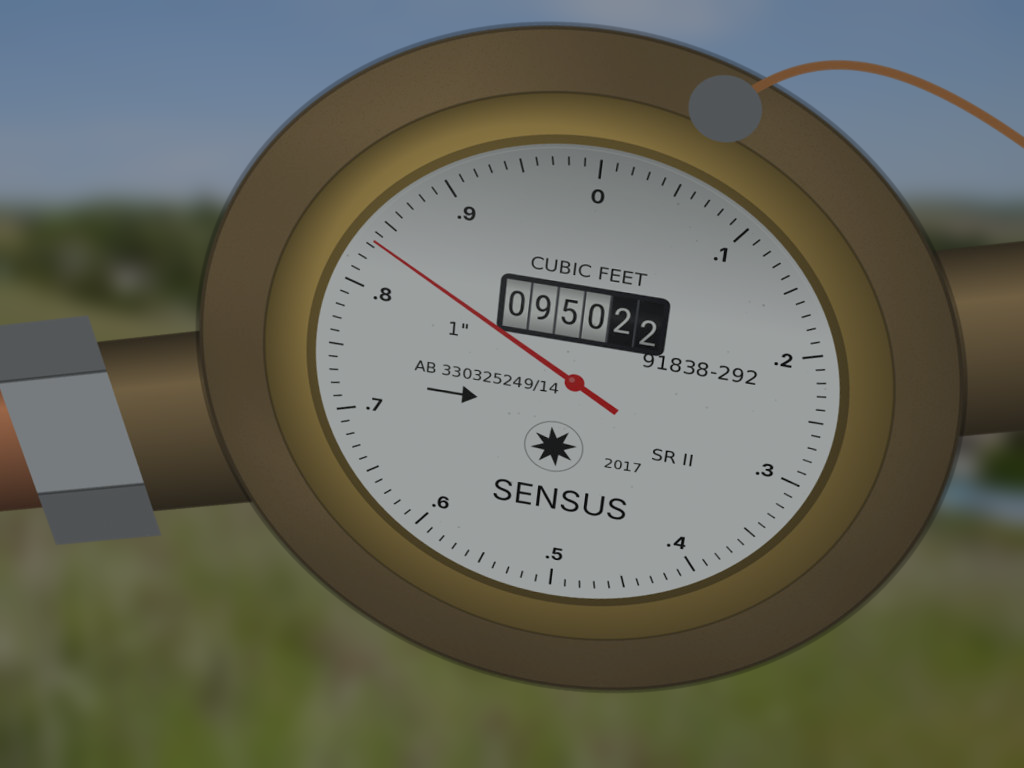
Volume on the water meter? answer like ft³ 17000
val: ft³ 95021.83
